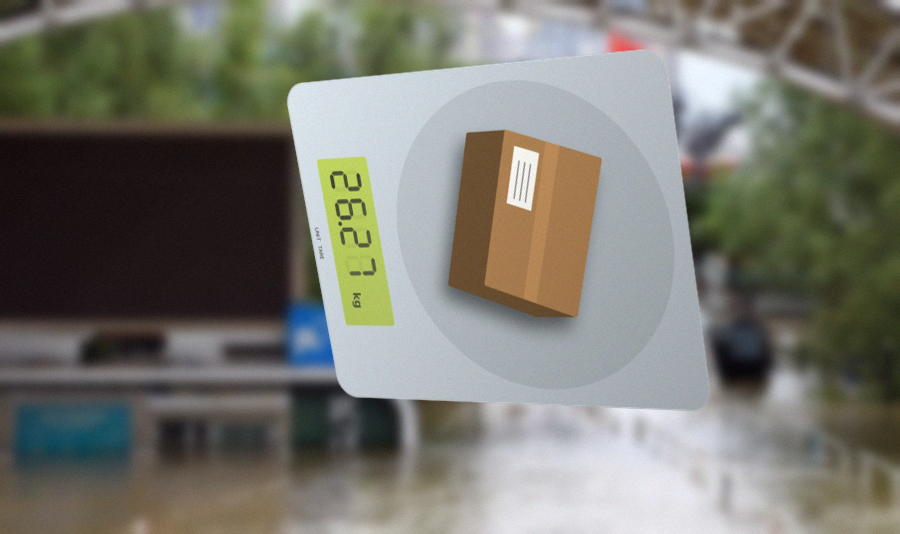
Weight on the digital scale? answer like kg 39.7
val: kg 26.27
